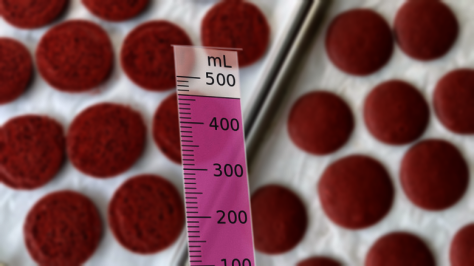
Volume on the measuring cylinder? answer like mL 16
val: mL 460
